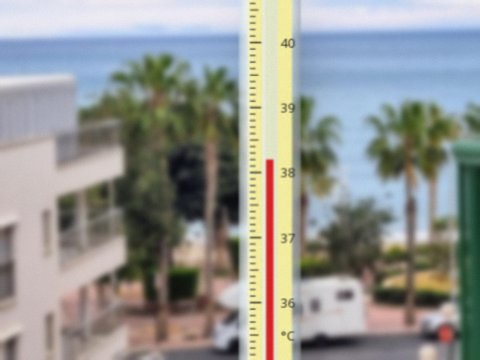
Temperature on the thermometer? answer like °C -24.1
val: °C 38.2
